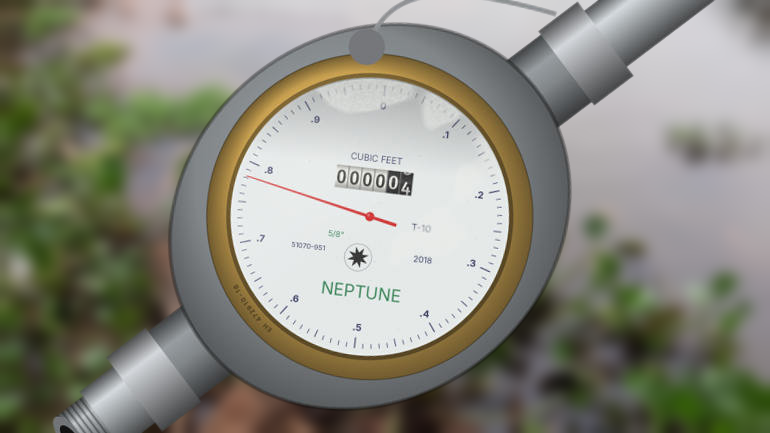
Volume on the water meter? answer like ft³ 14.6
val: ft³ 3.78
